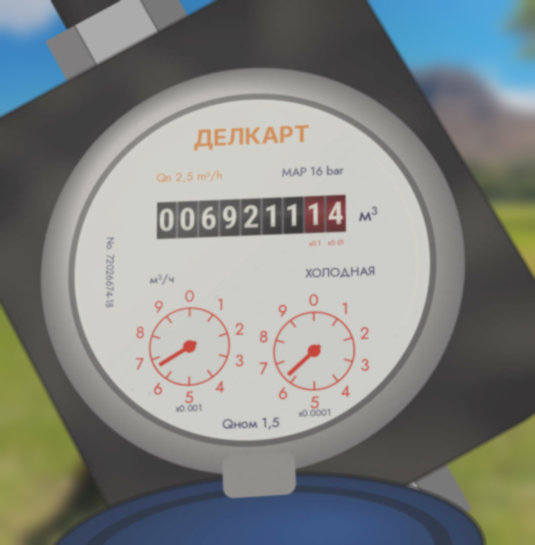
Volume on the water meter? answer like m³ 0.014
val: m³ 69211.1466
